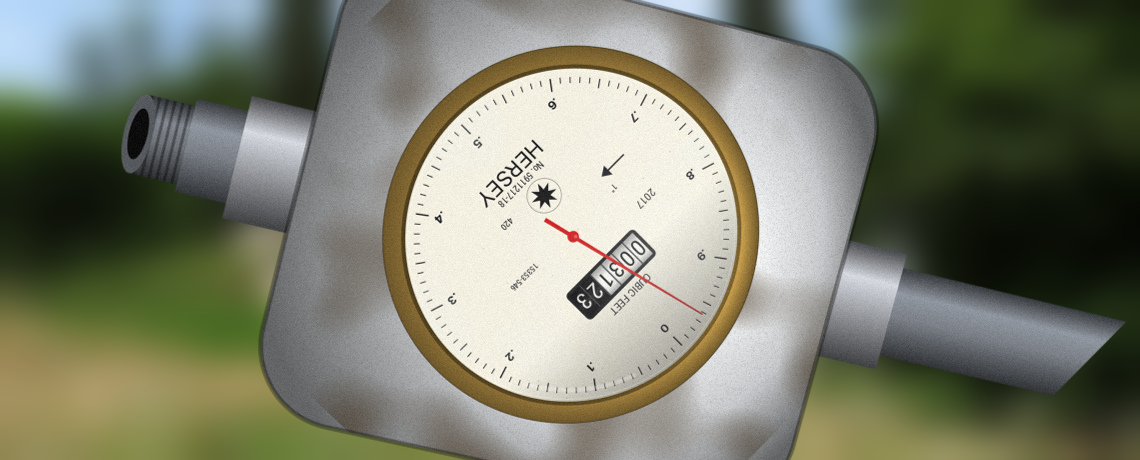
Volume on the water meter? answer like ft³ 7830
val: ft³ 3122.96
